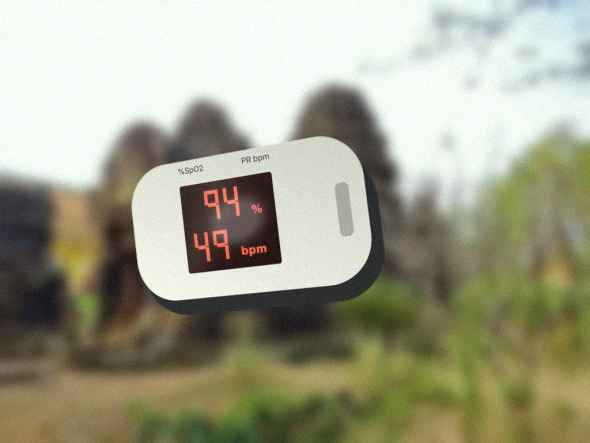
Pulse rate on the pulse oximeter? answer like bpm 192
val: bpm 49
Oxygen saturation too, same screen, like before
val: % 94
